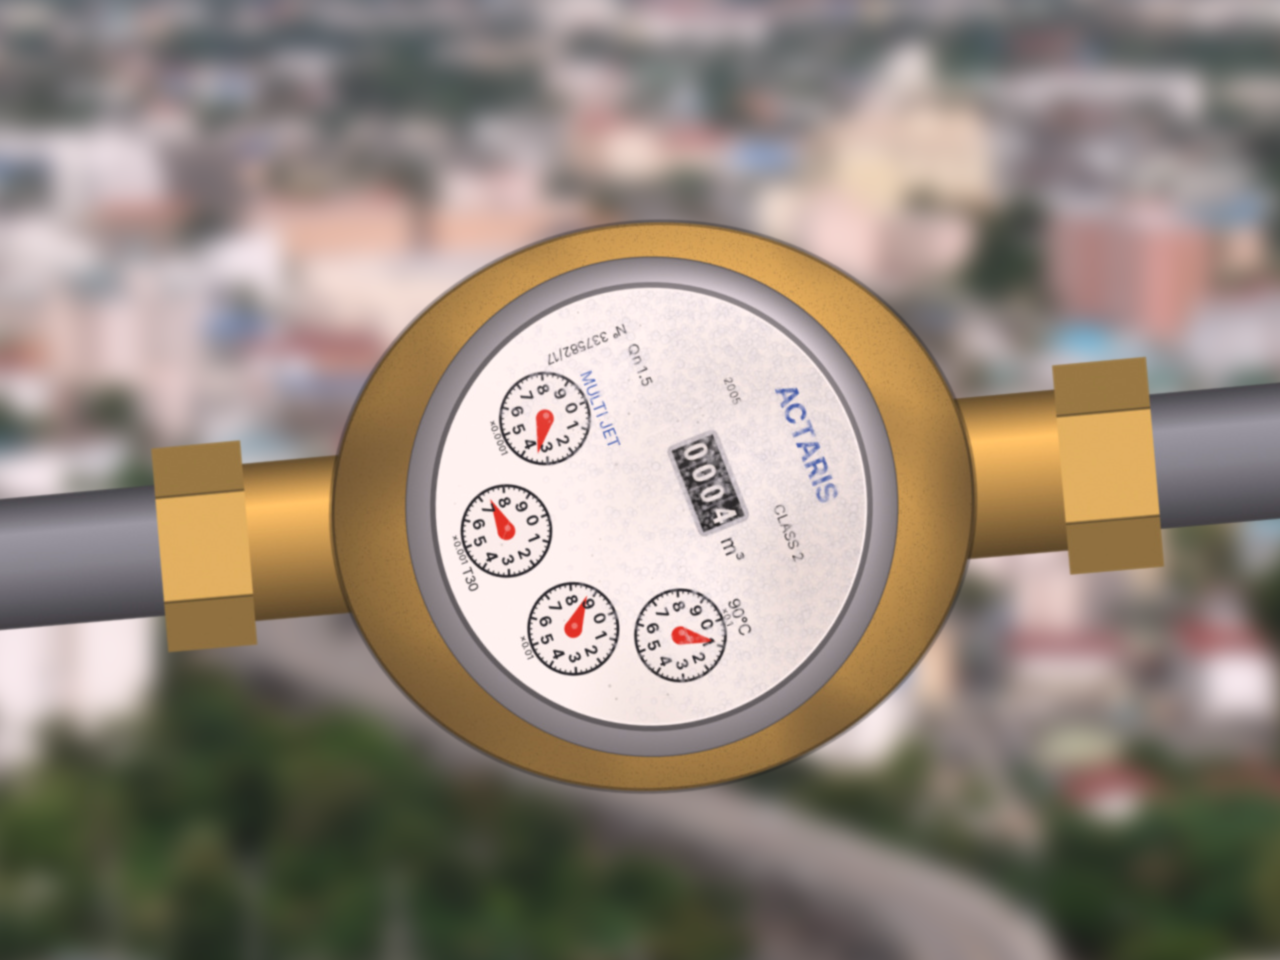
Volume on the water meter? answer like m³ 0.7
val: m³ 4.0873
